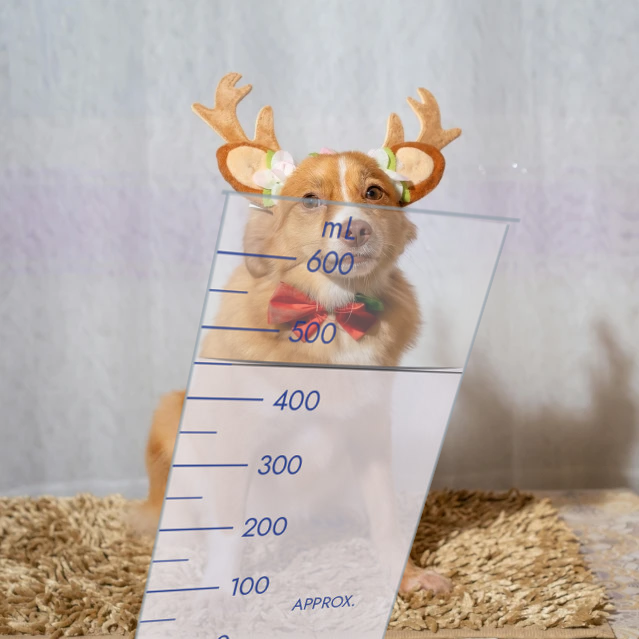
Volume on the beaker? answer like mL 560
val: mL 450
